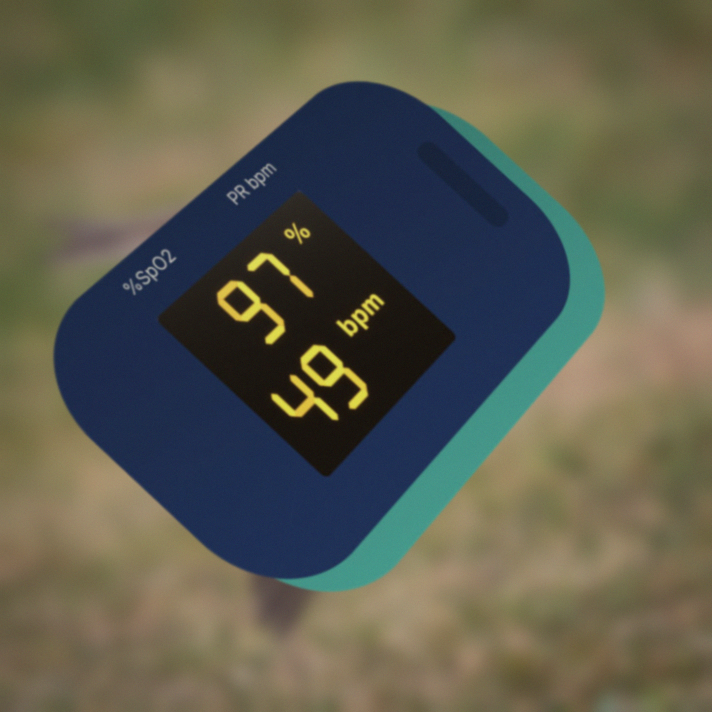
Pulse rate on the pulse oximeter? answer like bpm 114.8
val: bpm 49
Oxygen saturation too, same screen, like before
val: % 97
